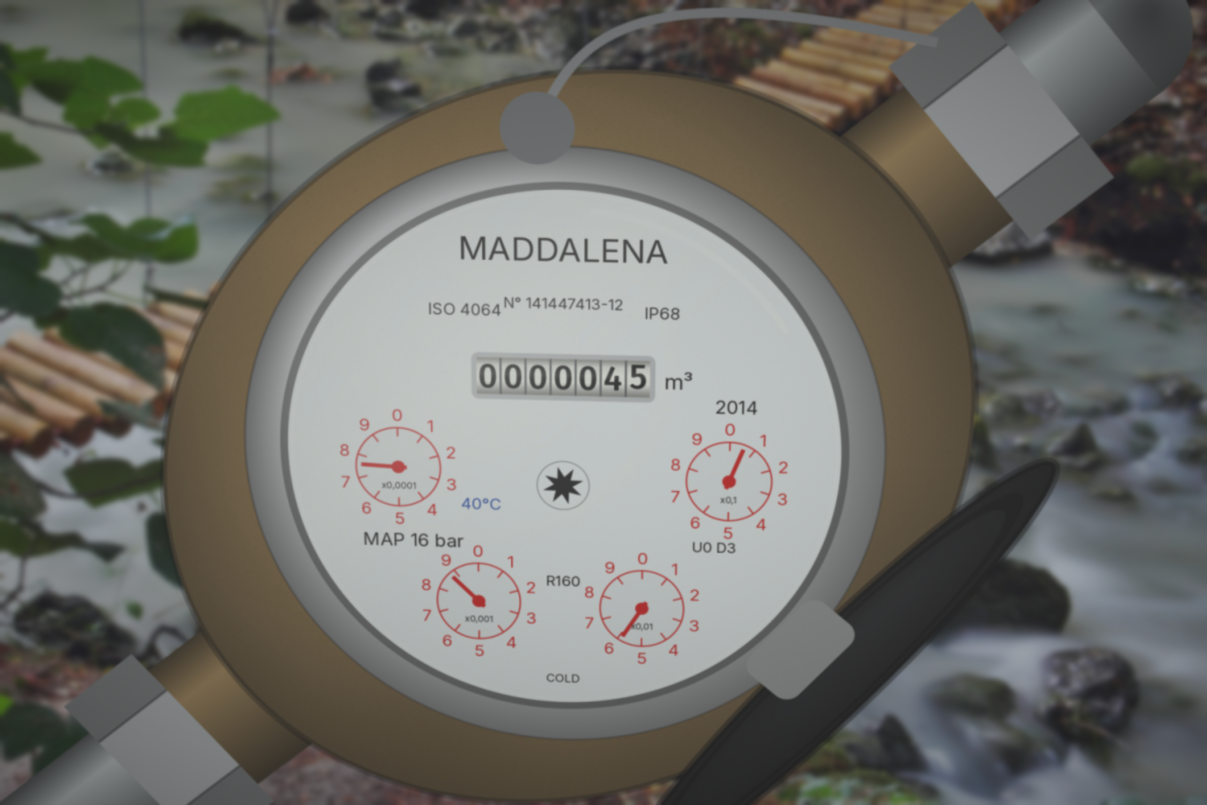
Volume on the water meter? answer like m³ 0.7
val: m³ 45.0587
